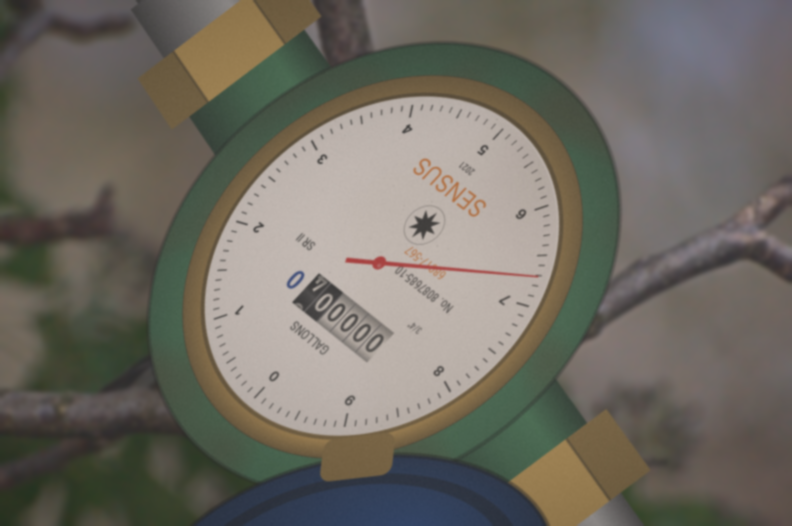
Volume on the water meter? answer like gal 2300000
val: gal 36.7
